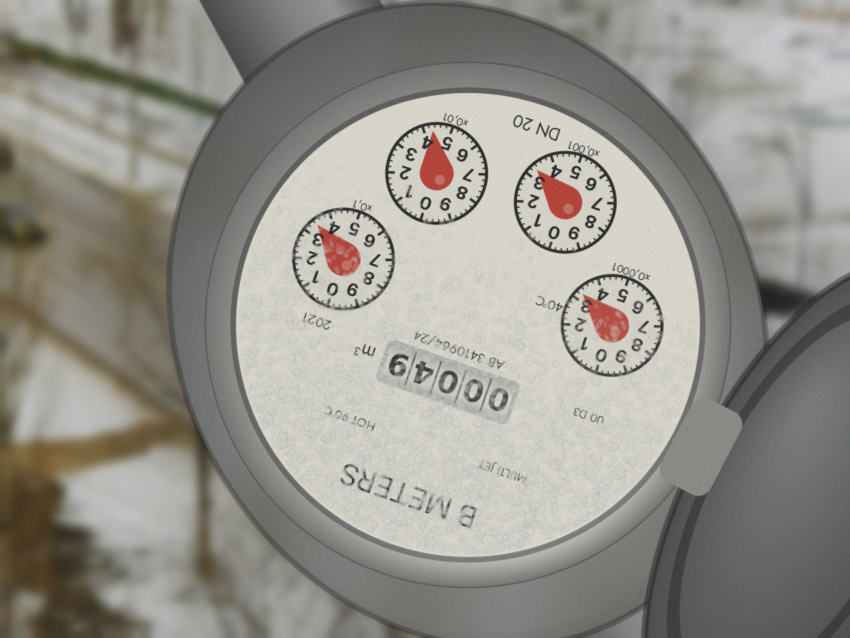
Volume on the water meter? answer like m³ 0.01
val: m³ 49.3433
